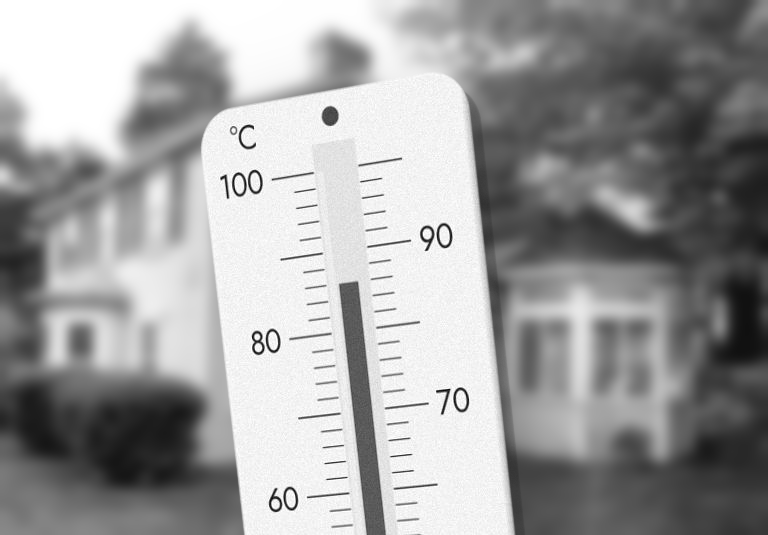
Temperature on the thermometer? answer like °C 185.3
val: °C 86
